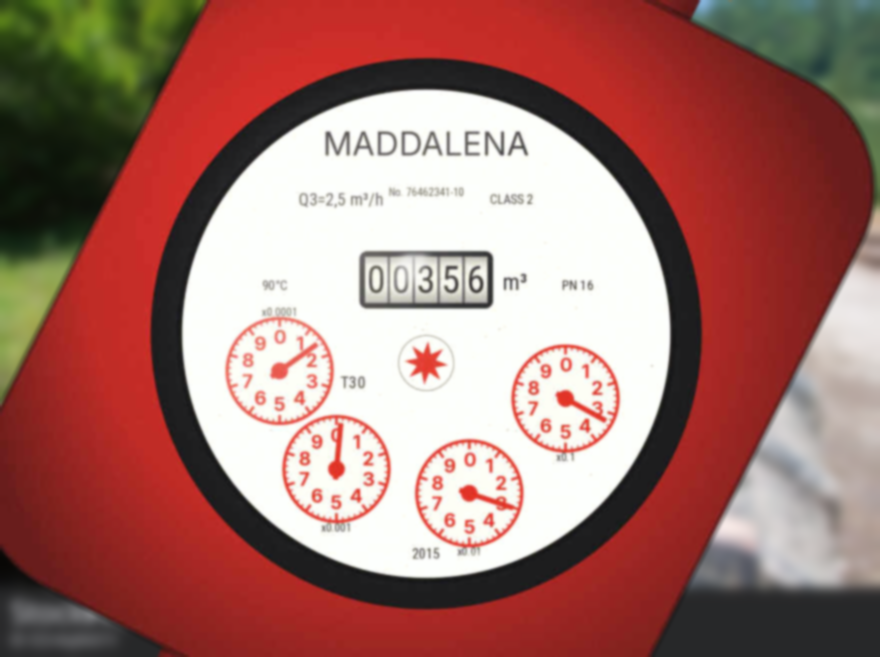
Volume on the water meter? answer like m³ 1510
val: m³ 356.3301
